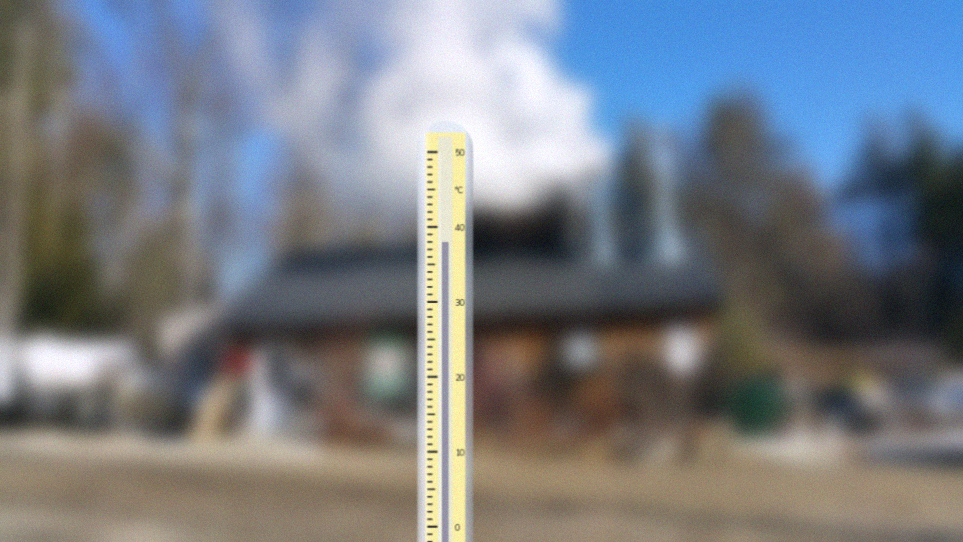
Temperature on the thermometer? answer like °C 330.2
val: °C 38
